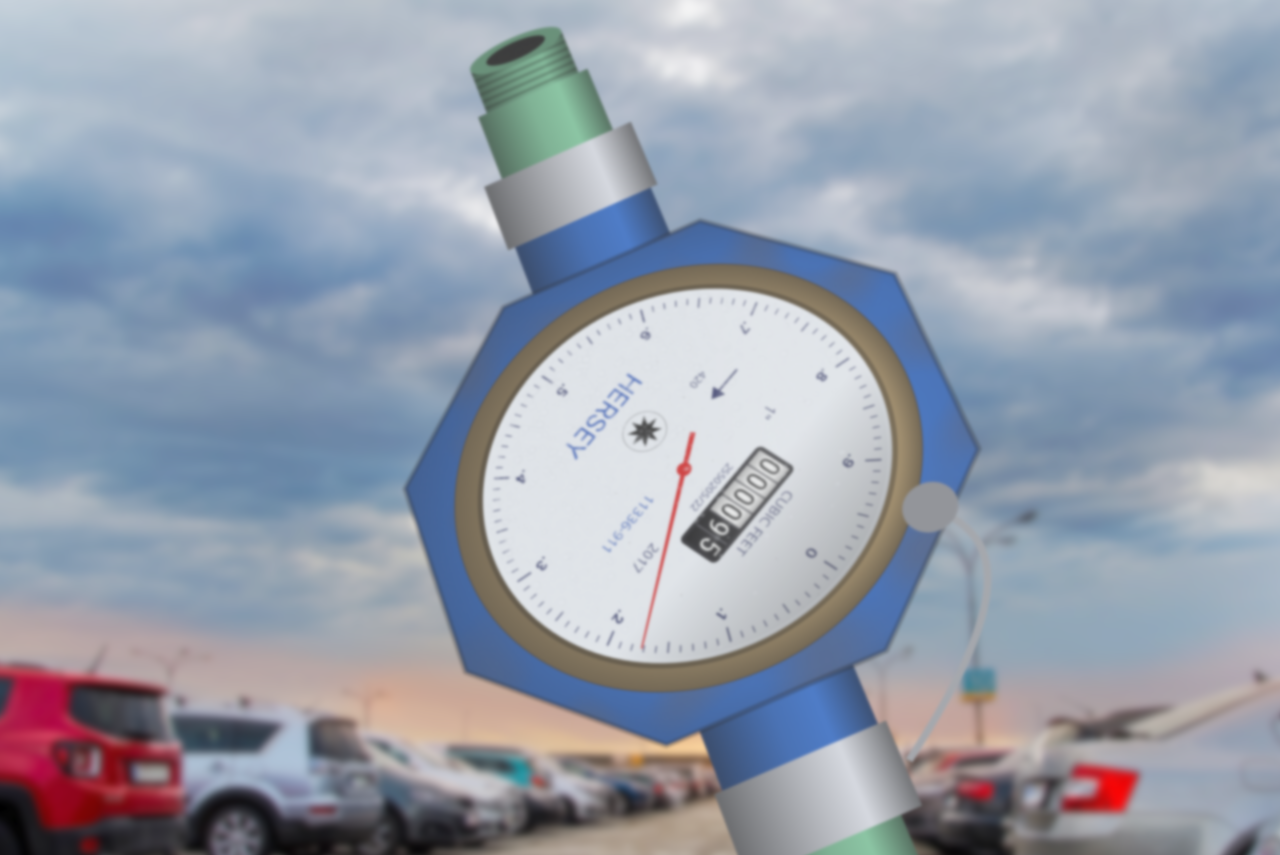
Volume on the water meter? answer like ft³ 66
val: ft³ 95.17
